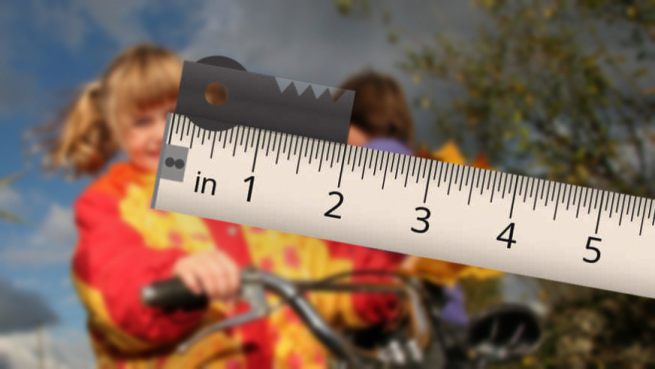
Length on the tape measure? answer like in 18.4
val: in 2
